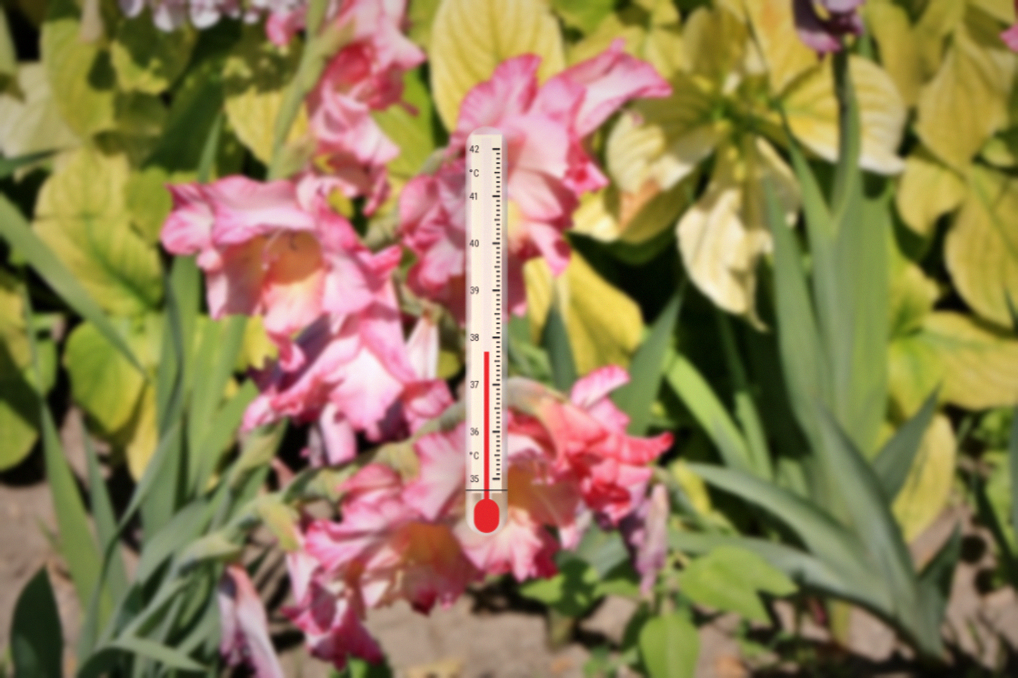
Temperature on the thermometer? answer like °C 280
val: °C 37.7
